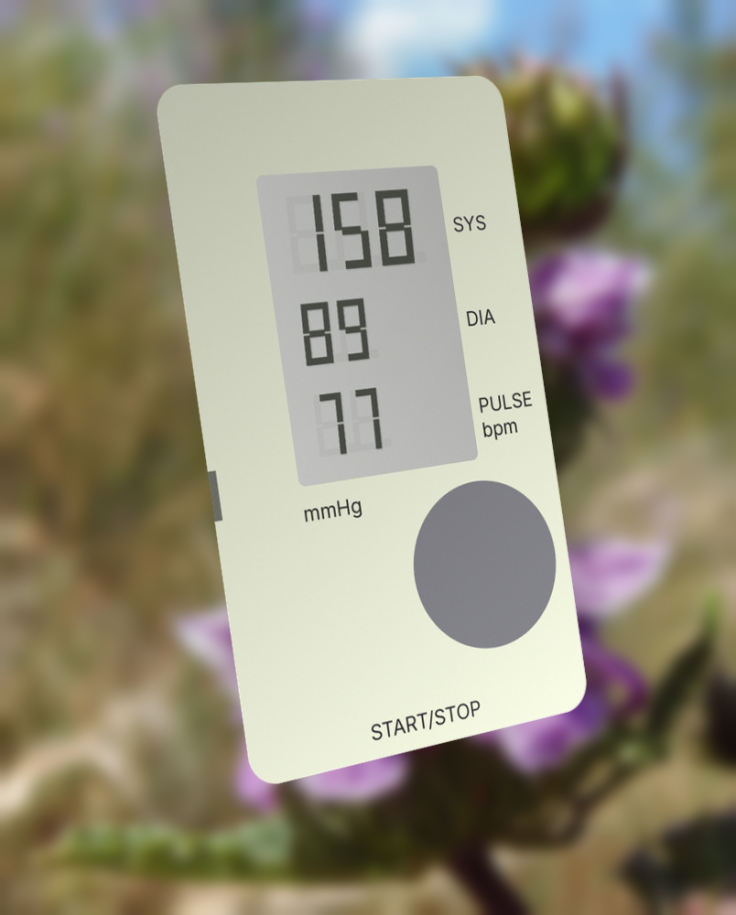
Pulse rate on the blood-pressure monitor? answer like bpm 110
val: bpm 77
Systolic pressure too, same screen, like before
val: mmHg 158
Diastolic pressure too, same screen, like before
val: mmHg 89
